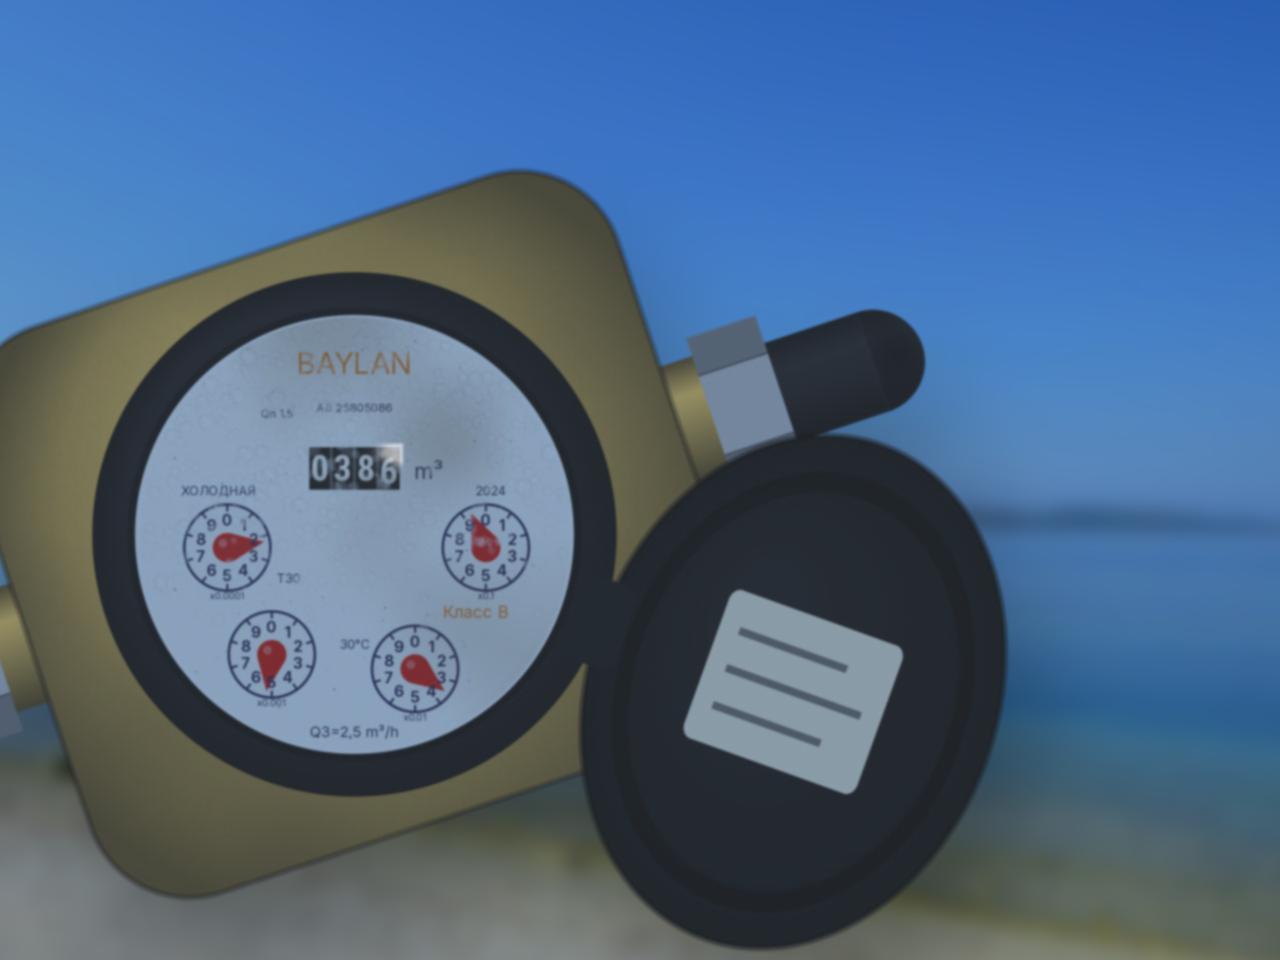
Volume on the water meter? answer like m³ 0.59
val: m³ 385.9352
